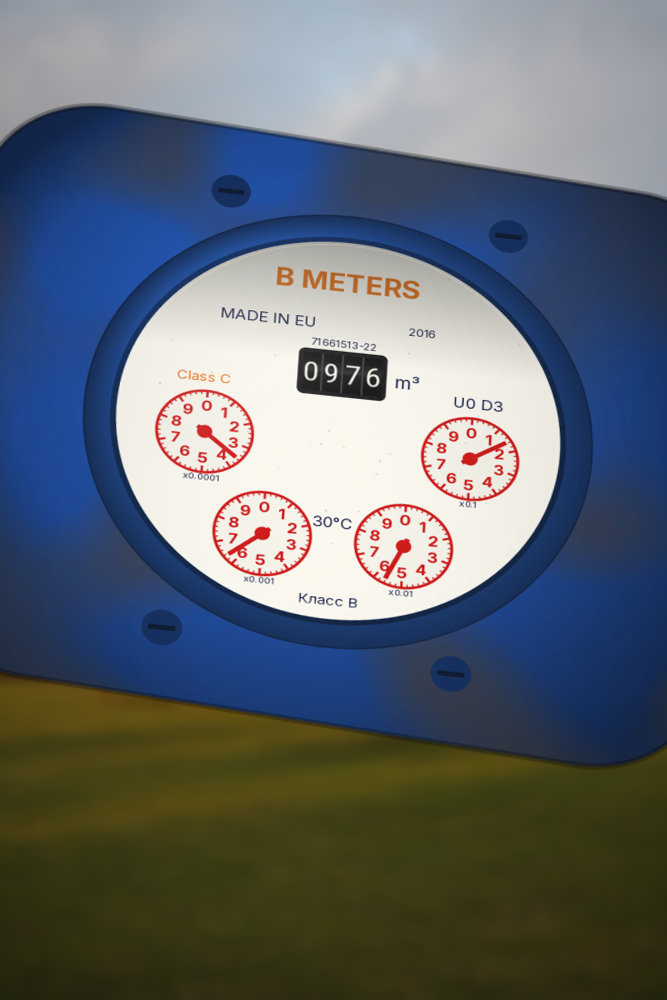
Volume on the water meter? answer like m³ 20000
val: m³ 976.1563
